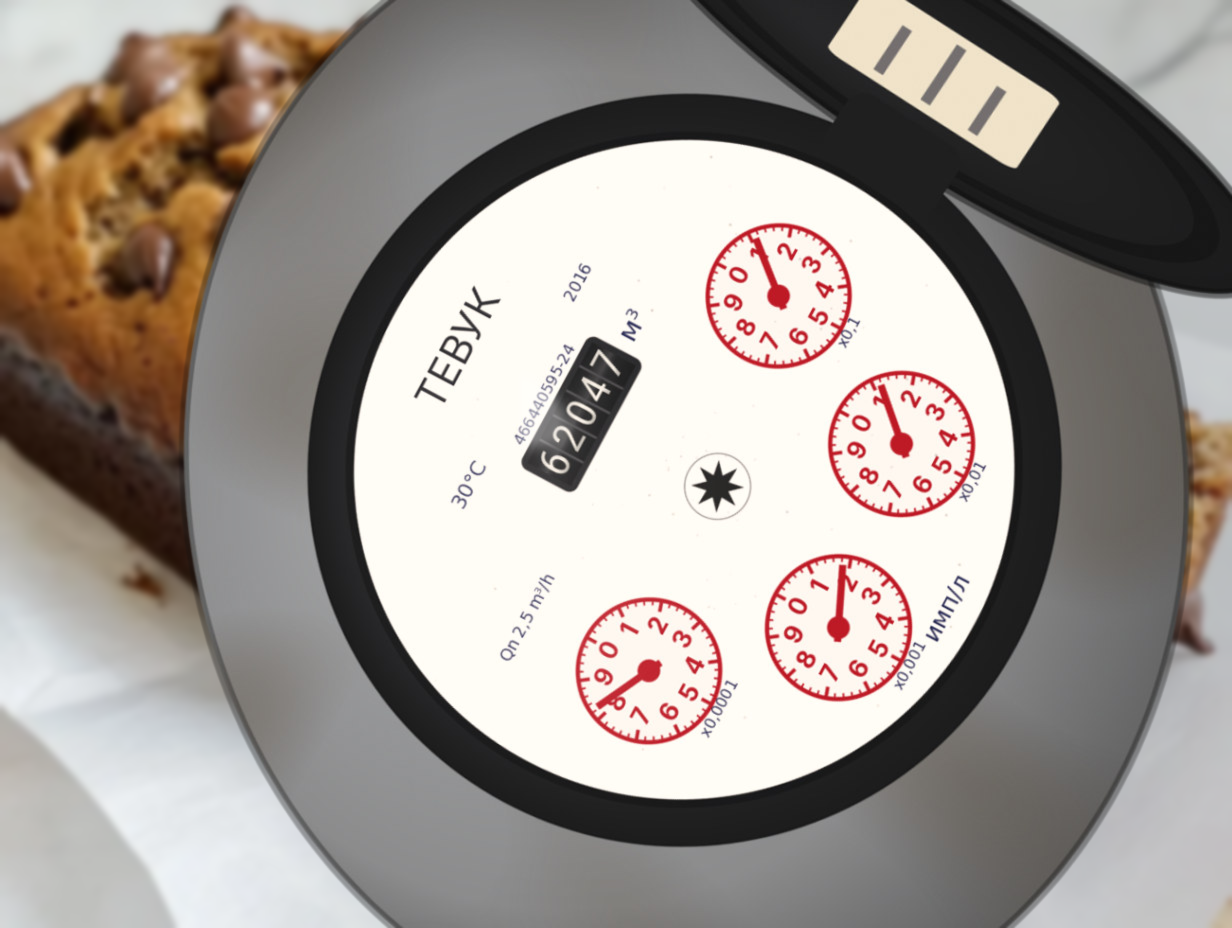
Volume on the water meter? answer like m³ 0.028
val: m³ 62047.1118
